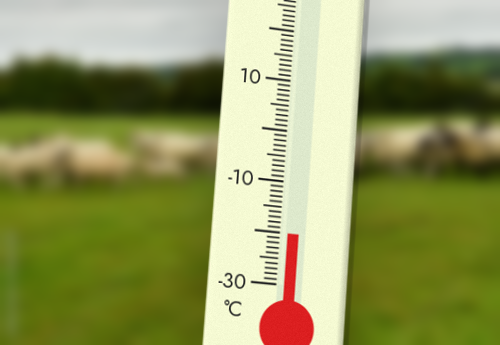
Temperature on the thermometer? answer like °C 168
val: °C -20
